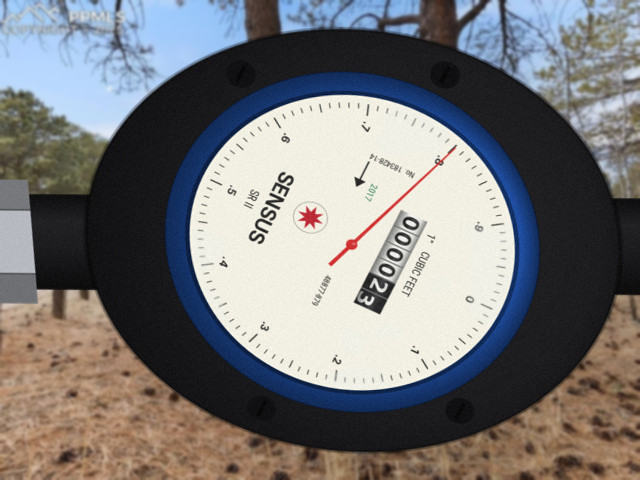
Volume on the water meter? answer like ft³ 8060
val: ft³ 22.80
